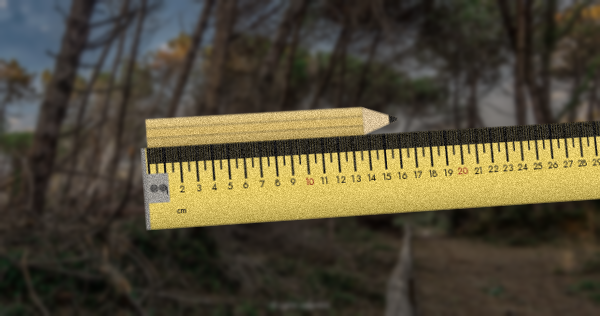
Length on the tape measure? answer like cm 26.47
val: cm 16
